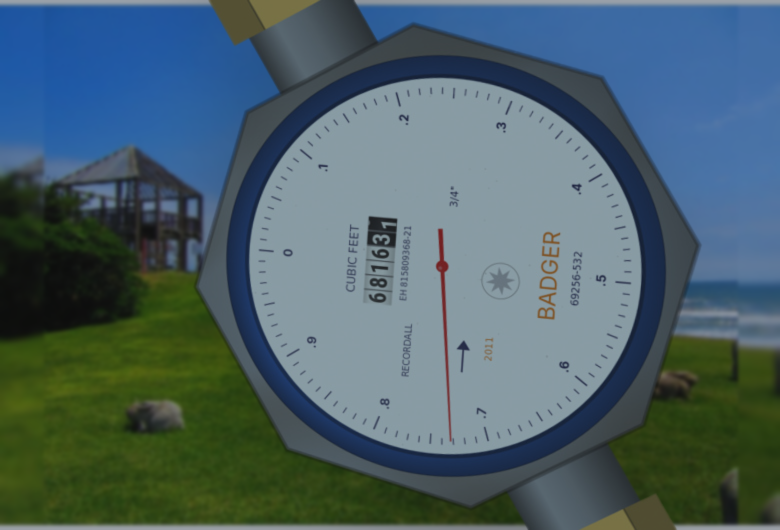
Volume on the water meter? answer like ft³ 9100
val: ft³ 681630.73
